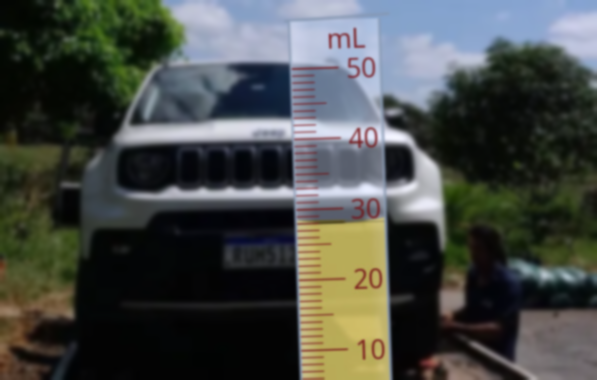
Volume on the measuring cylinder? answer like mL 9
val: mL 28
